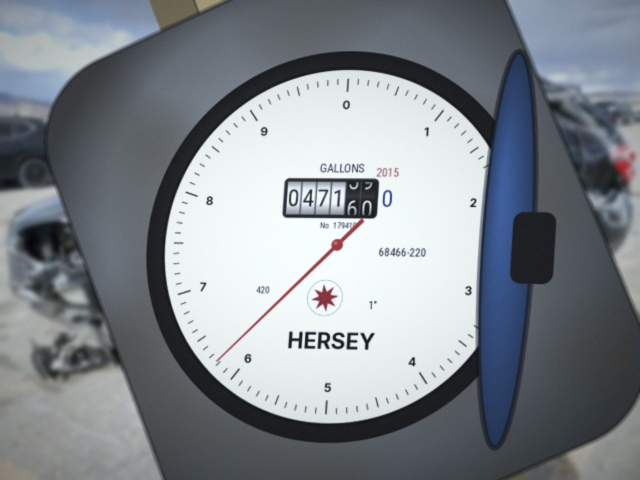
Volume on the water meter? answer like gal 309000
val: gal 471596.2
